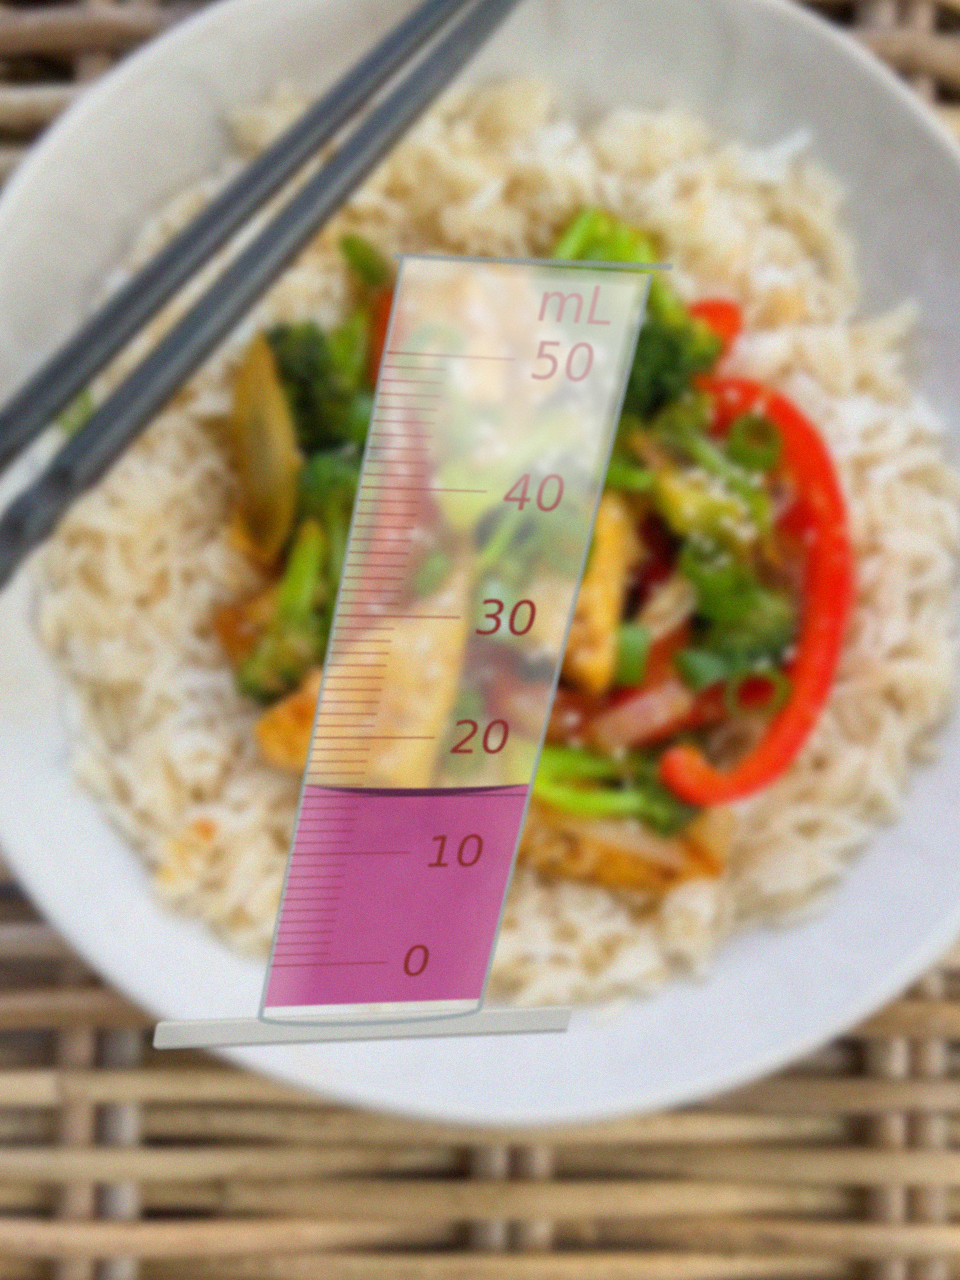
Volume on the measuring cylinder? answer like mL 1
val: mL 15
